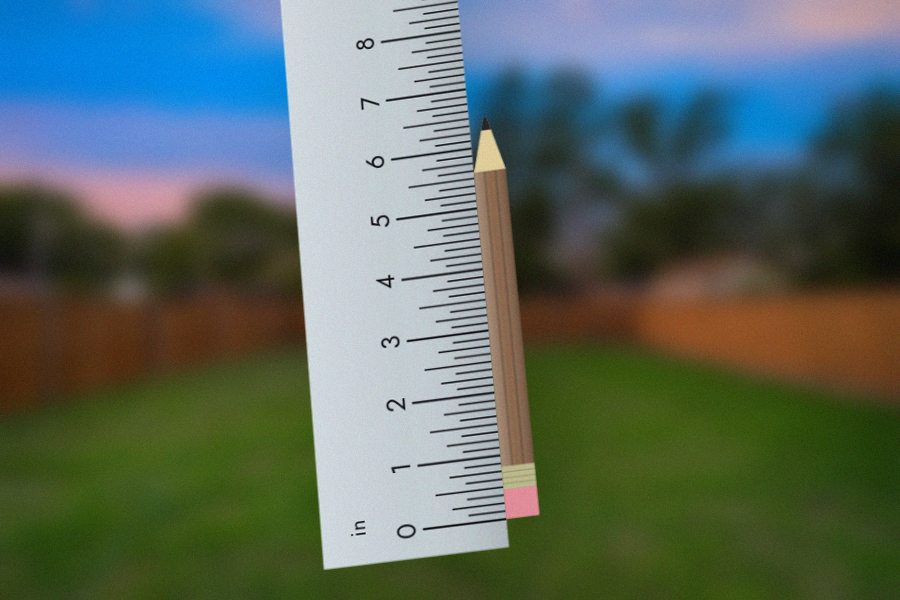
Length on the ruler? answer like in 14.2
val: in 6.5
